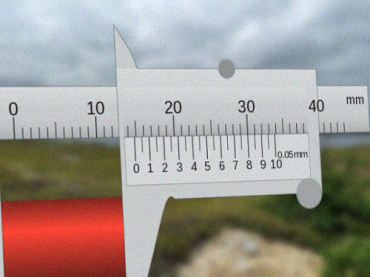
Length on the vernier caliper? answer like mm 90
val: mm 14.8
